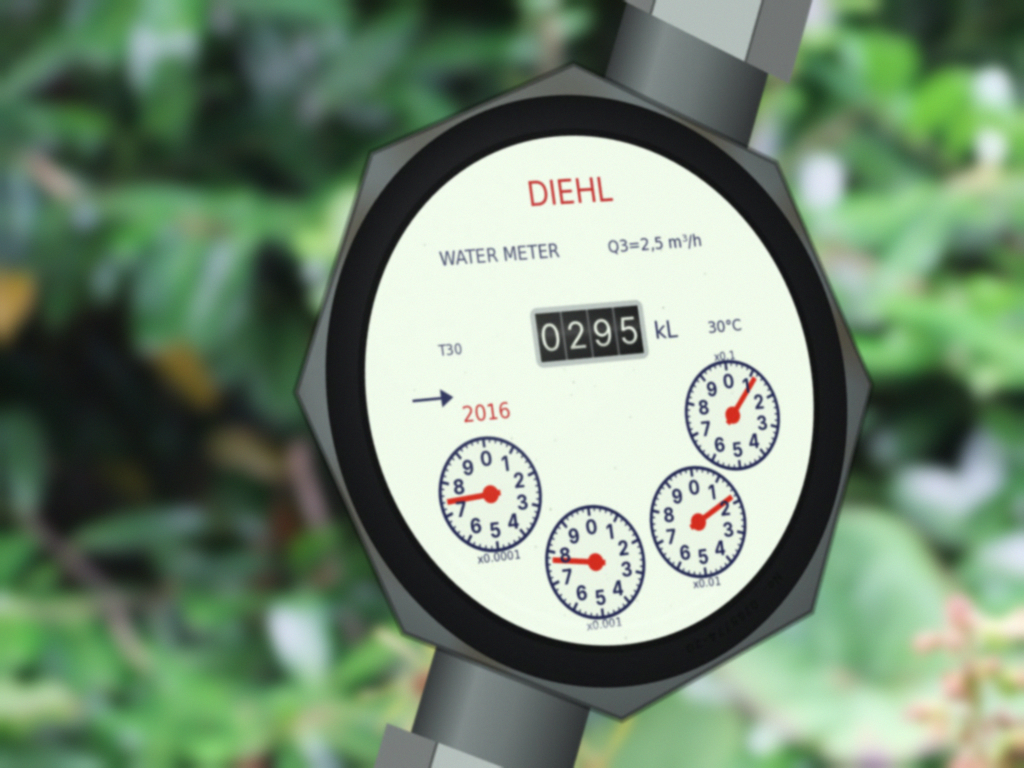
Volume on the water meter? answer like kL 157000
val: kL 295.1177
